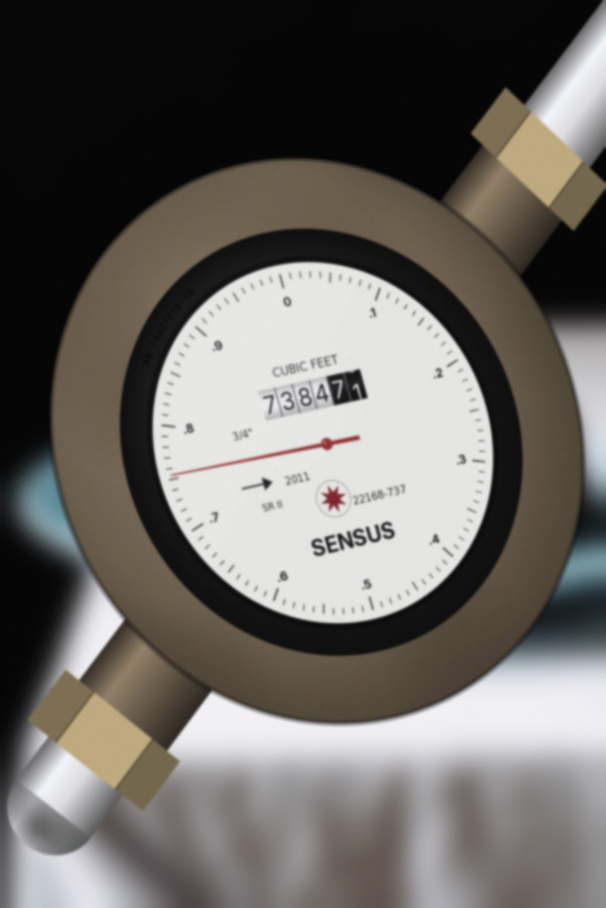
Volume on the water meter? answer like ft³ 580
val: ft³ 738470.75
